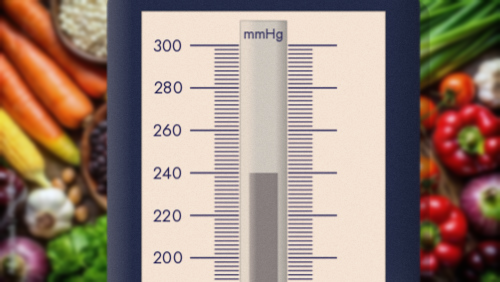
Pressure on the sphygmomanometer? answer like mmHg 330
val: mmHg 240
